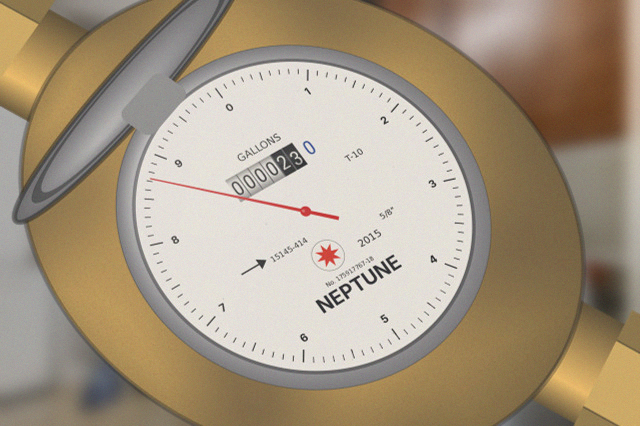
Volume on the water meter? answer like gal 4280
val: gal 228.7
